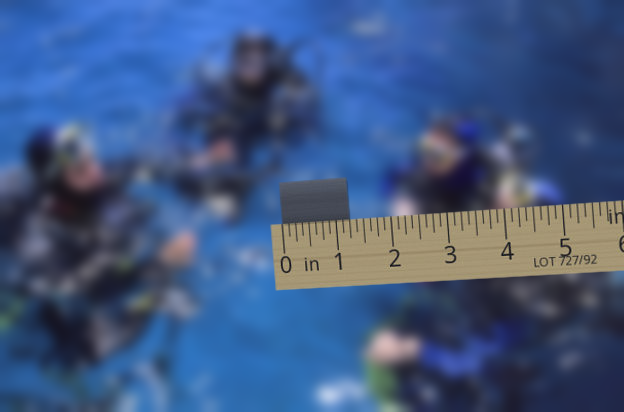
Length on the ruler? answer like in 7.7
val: in 1.25
